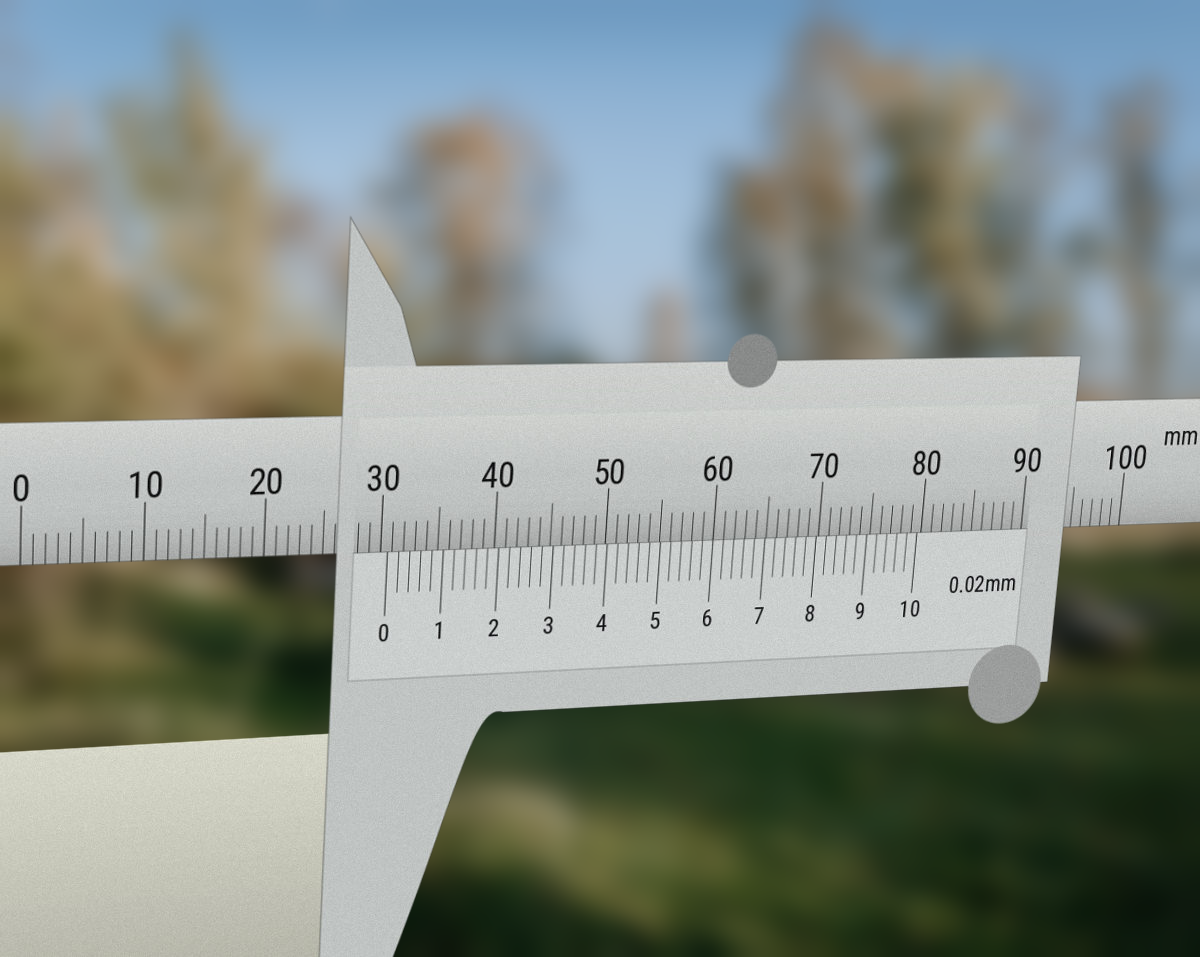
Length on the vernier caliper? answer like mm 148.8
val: mm 30.6
